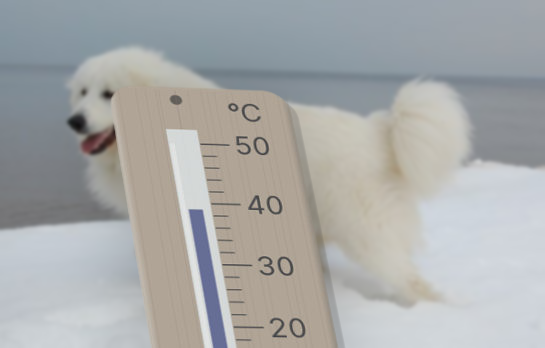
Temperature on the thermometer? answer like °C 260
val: °C 39
